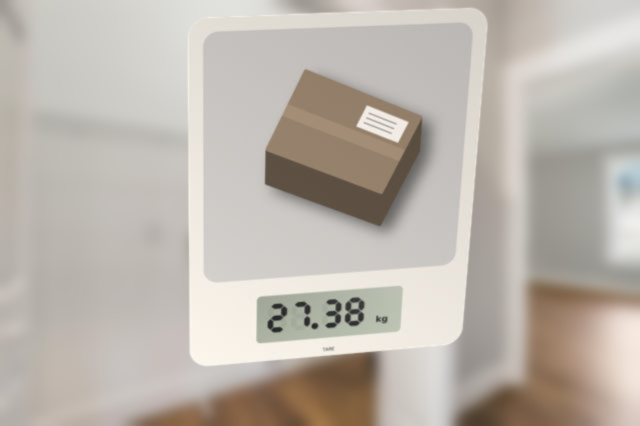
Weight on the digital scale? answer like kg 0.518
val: kg 27.38
